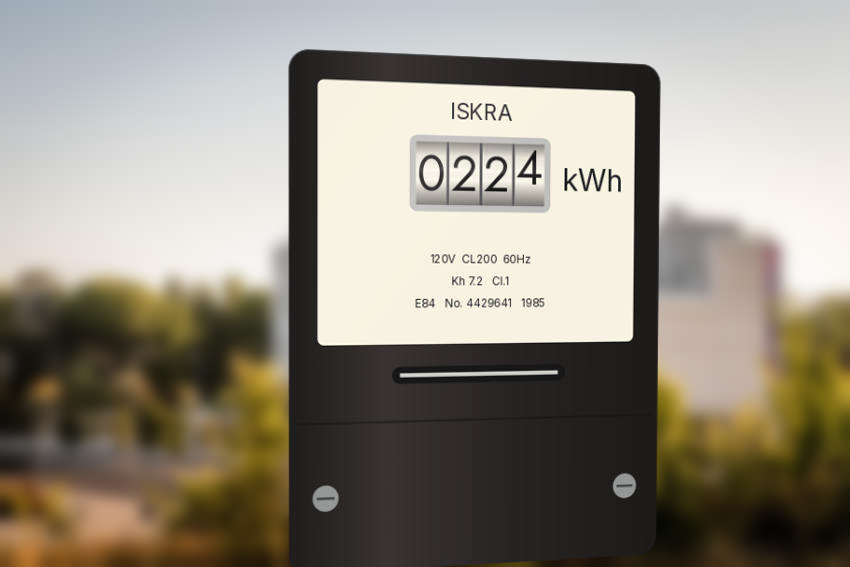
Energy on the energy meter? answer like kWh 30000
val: kWh 224
